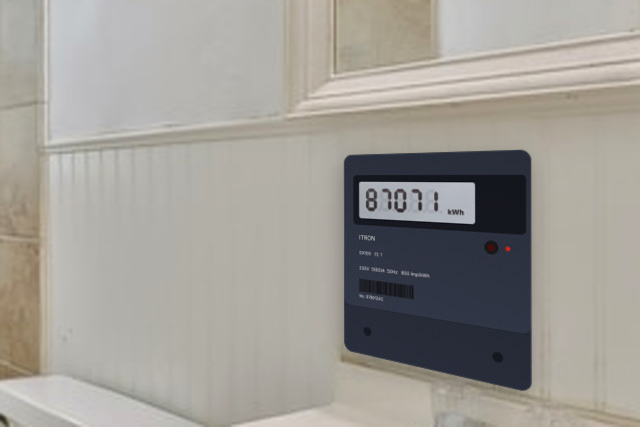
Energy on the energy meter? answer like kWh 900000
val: kWh 87071
